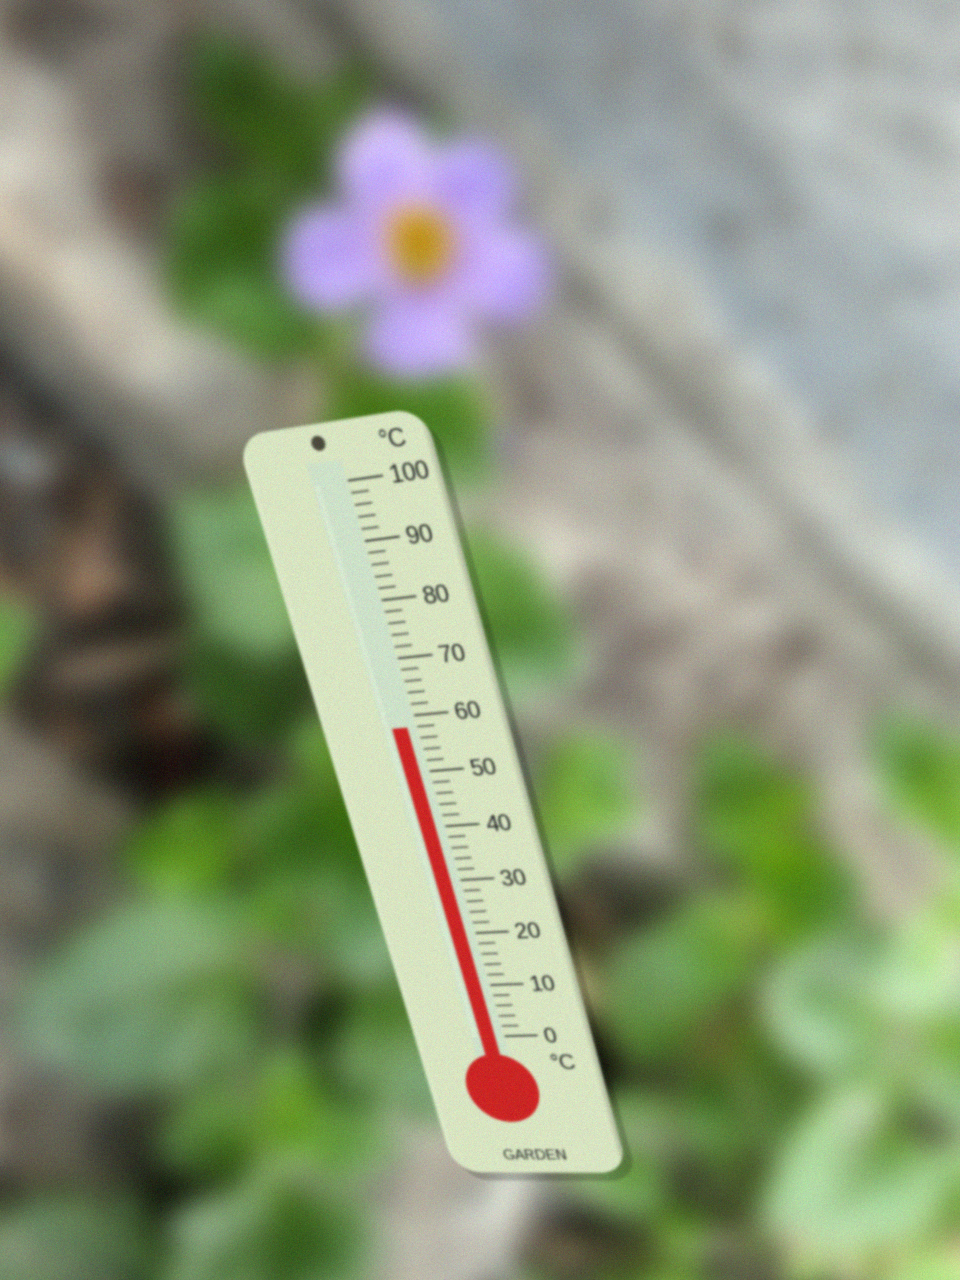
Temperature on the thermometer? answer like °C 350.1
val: °C 58
